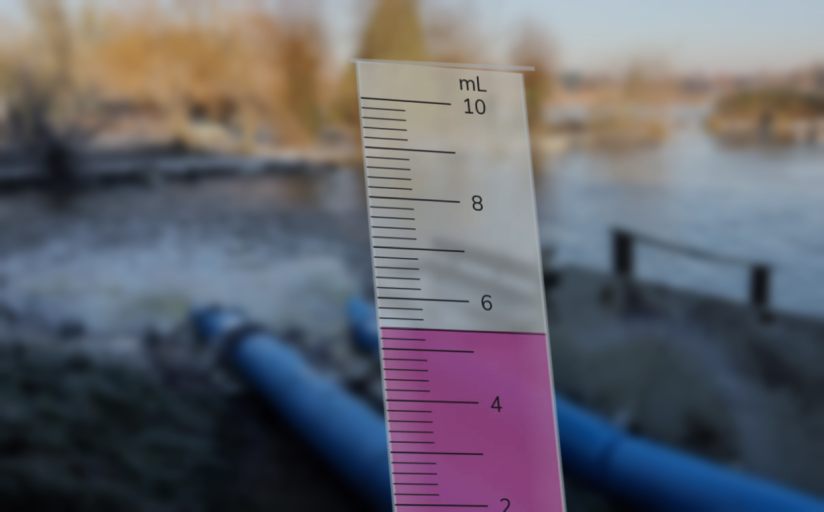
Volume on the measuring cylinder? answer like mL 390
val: mL 5.4
